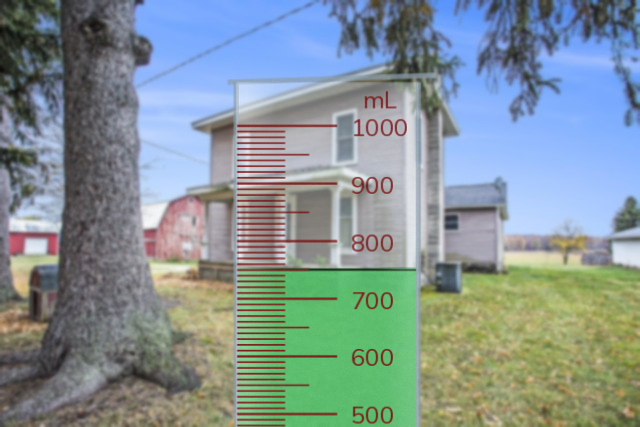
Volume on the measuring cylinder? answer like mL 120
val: mL 750
